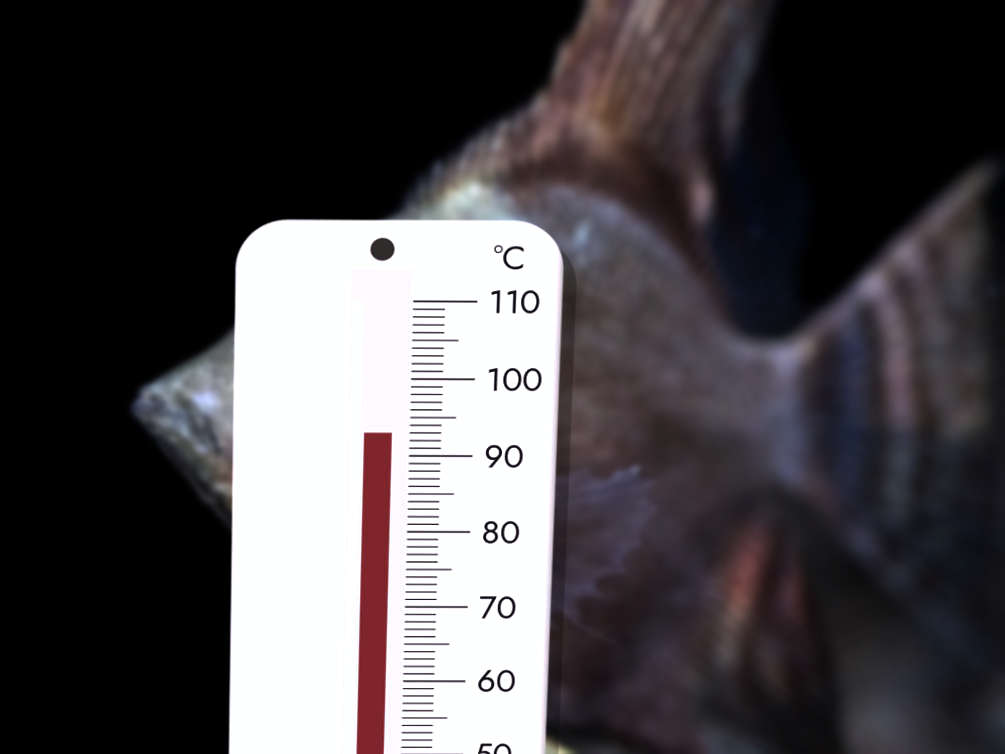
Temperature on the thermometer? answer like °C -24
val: °C 93
